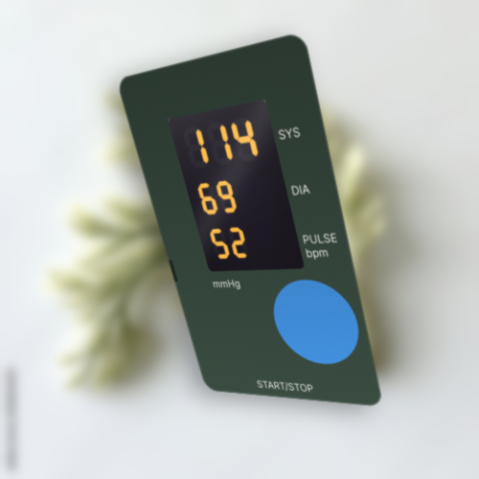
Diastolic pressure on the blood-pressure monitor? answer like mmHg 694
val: mmHg 69
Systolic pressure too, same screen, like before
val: mmHg 114
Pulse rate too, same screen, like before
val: bpm 52
